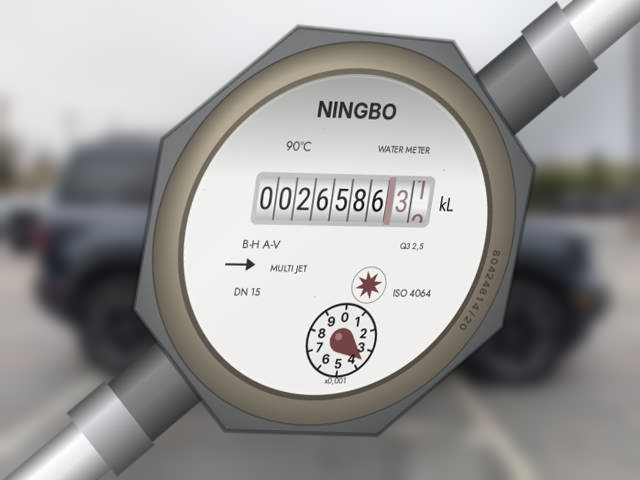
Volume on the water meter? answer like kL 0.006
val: kL 26586.313
